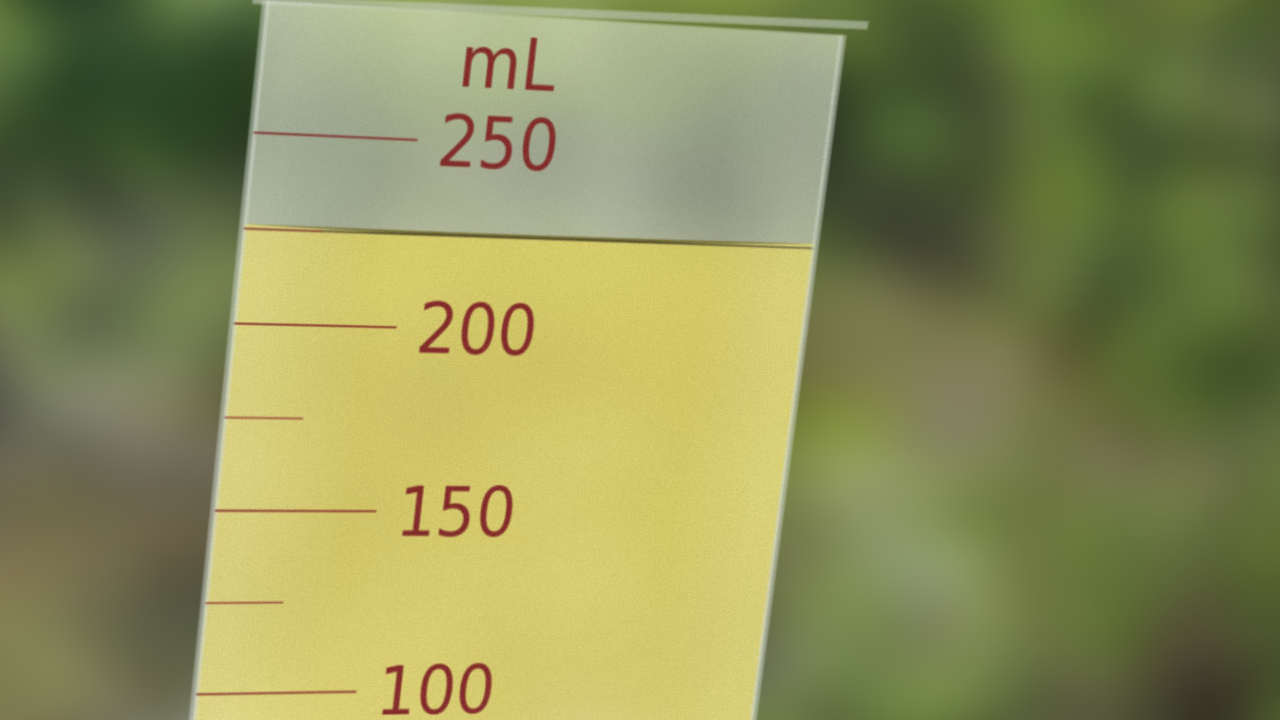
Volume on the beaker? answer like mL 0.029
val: mL 225
